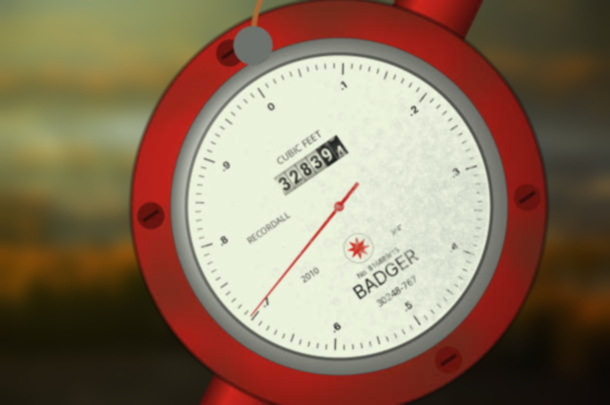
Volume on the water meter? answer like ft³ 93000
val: ft³ 328393.70
